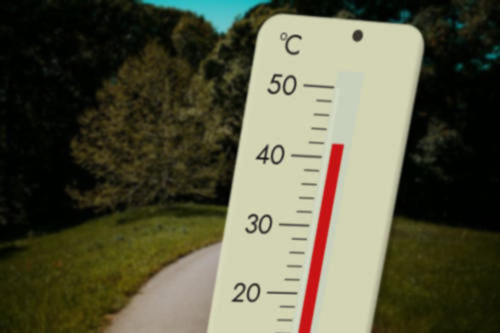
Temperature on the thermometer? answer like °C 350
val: °C 42
